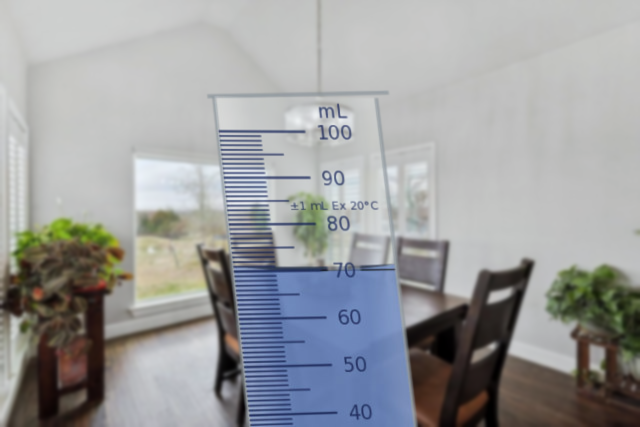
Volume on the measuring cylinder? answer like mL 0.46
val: mL 70
